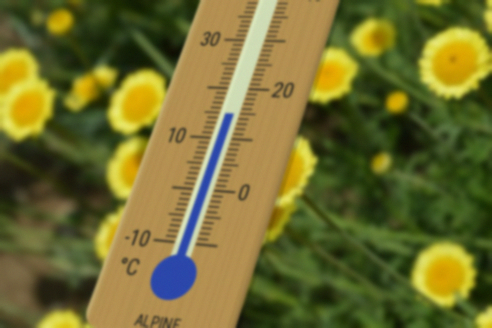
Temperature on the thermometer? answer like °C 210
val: °C 15
